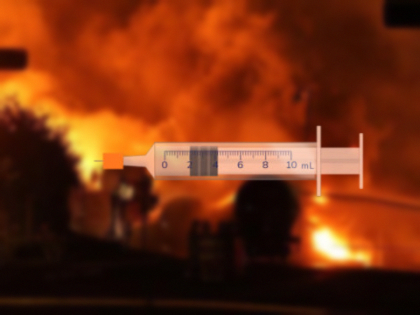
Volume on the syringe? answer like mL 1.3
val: mL 2
